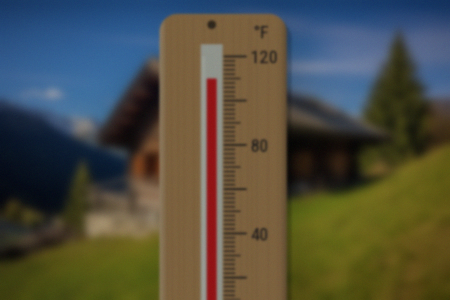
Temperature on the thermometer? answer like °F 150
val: °F 110
